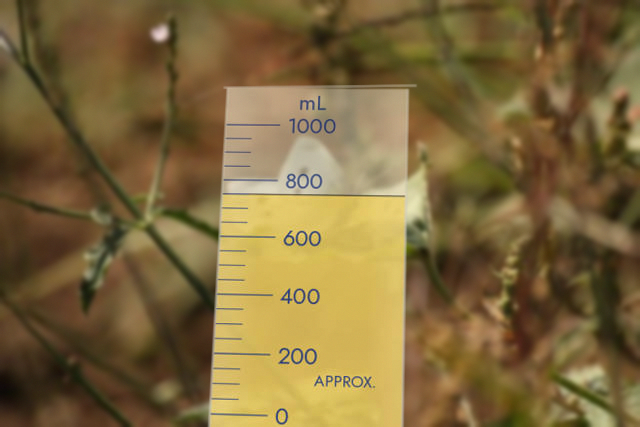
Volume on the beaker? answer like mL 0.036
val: mL 750
